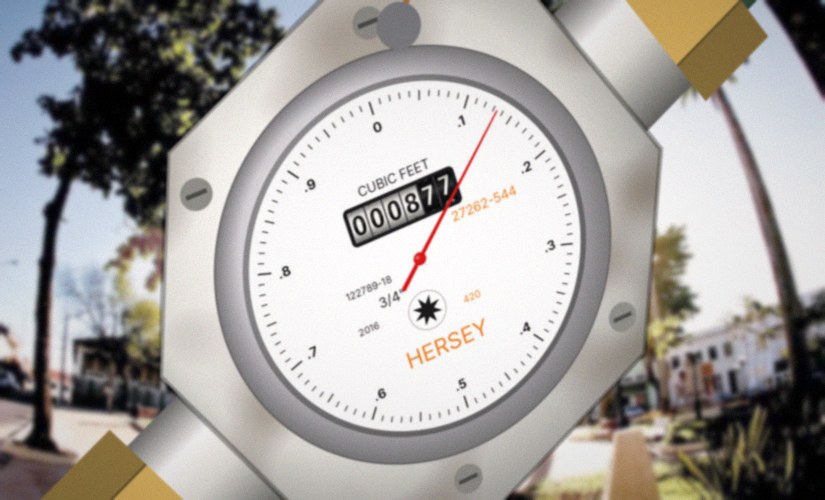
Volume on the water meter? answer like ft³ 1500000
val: ft³ 877.13
